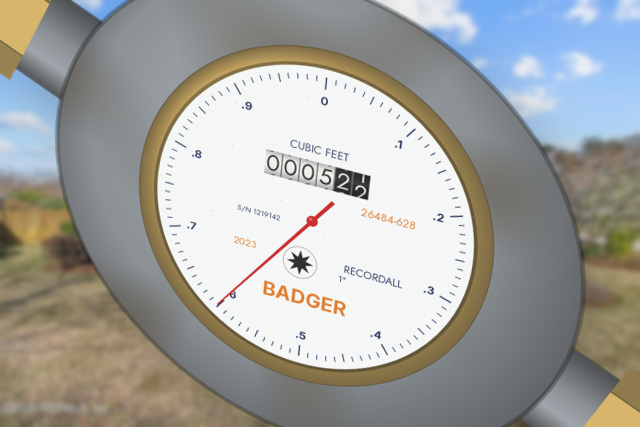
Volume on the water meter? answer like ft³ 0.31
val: ft³ 521.60
